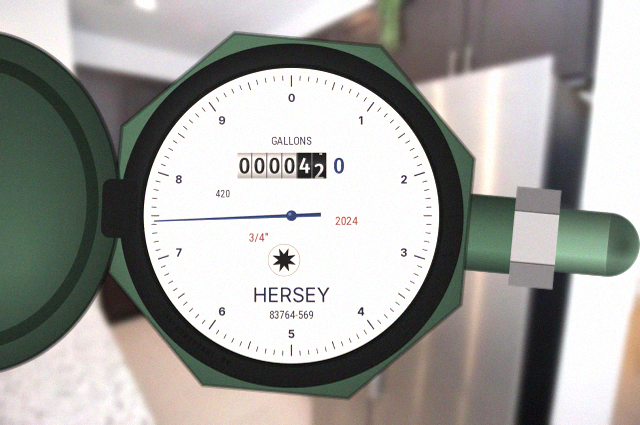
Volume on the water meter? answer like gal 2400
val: gal 417.4
